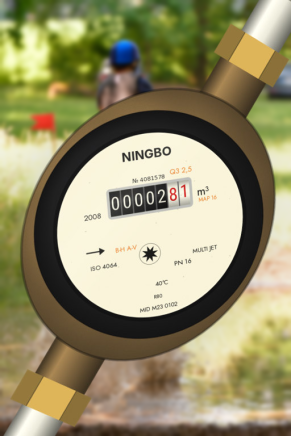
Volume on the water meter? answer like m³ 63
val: m³ 2.81
